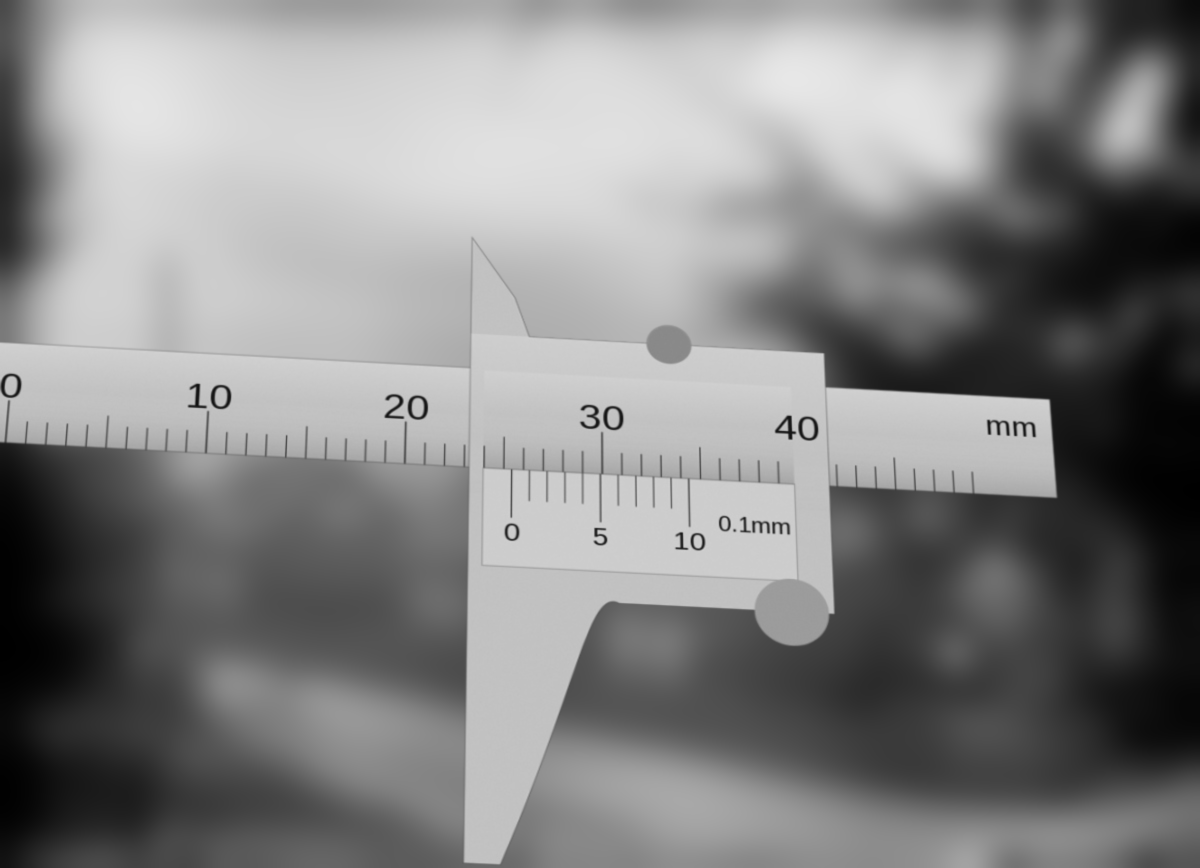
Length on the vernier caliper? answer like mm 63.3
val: mm 25.4
